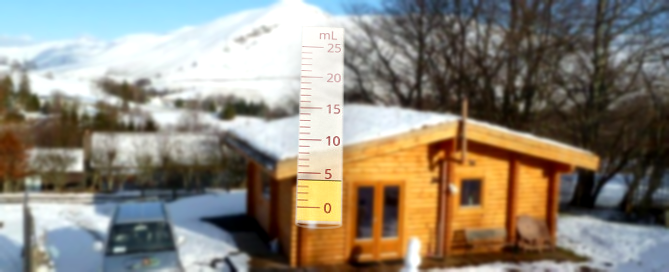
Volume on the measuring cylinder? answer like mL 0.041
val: mL 4
